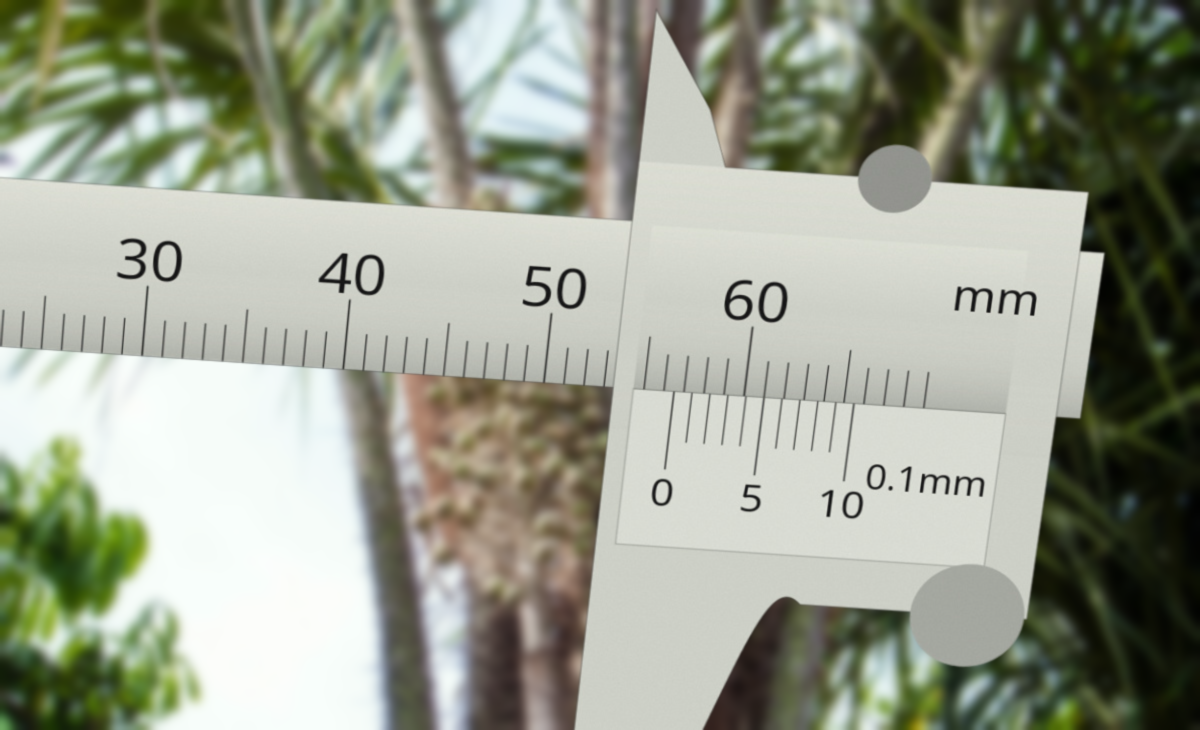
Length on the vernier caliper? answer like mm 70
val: mm 56.5
